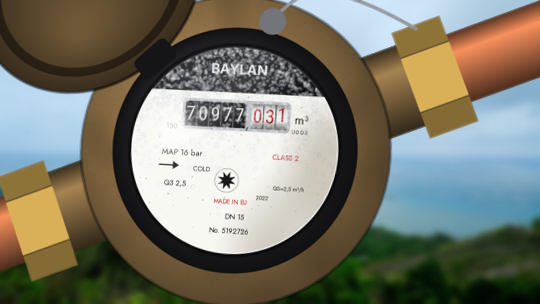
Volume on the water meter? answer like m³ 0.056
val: m³ 70977.031
